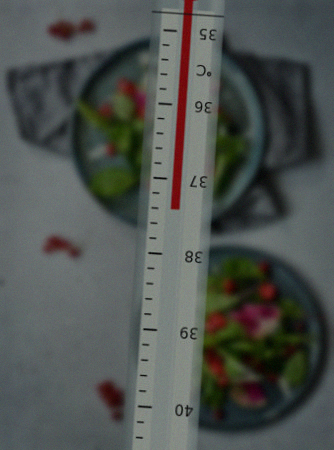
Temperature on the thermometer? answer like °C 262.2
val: °C 37.4
